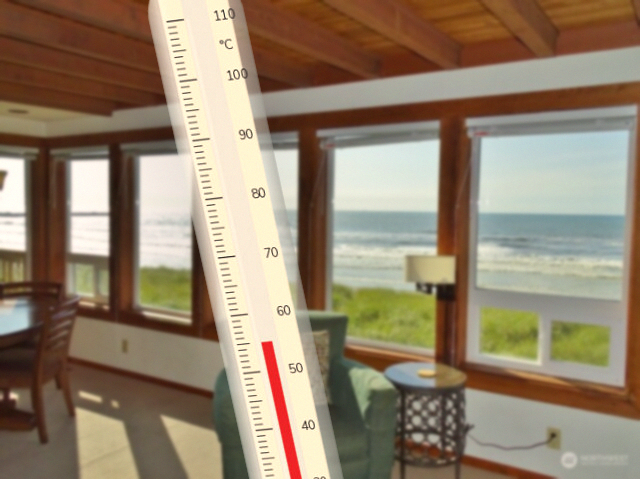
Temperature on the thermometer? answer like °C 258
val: °C 55
